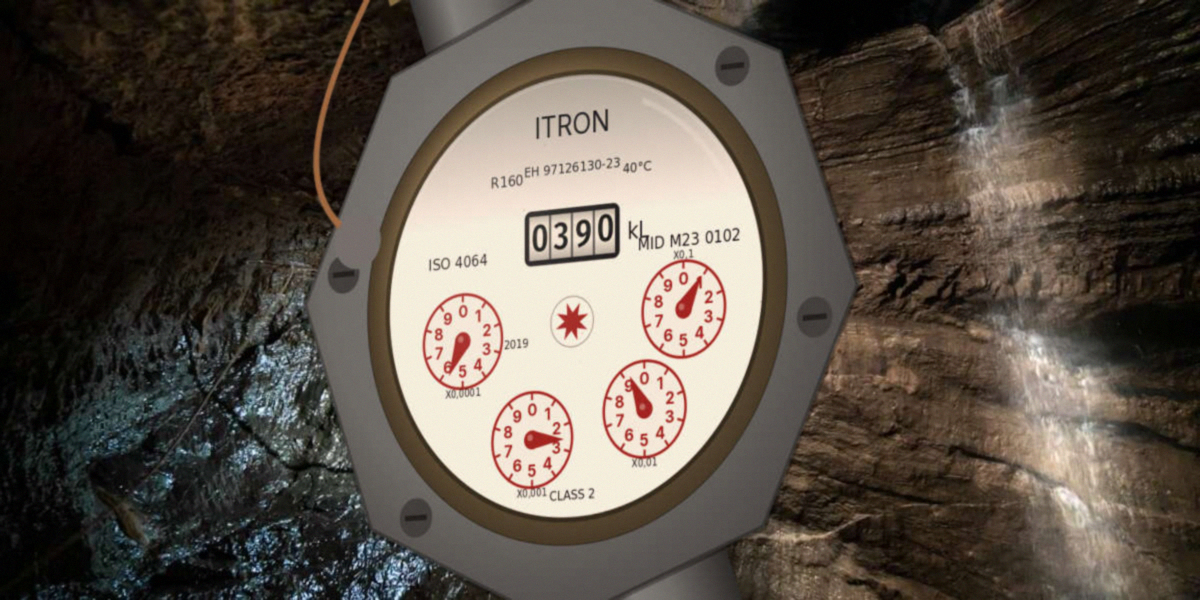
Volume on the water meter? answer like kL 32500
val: kL 390.0925
